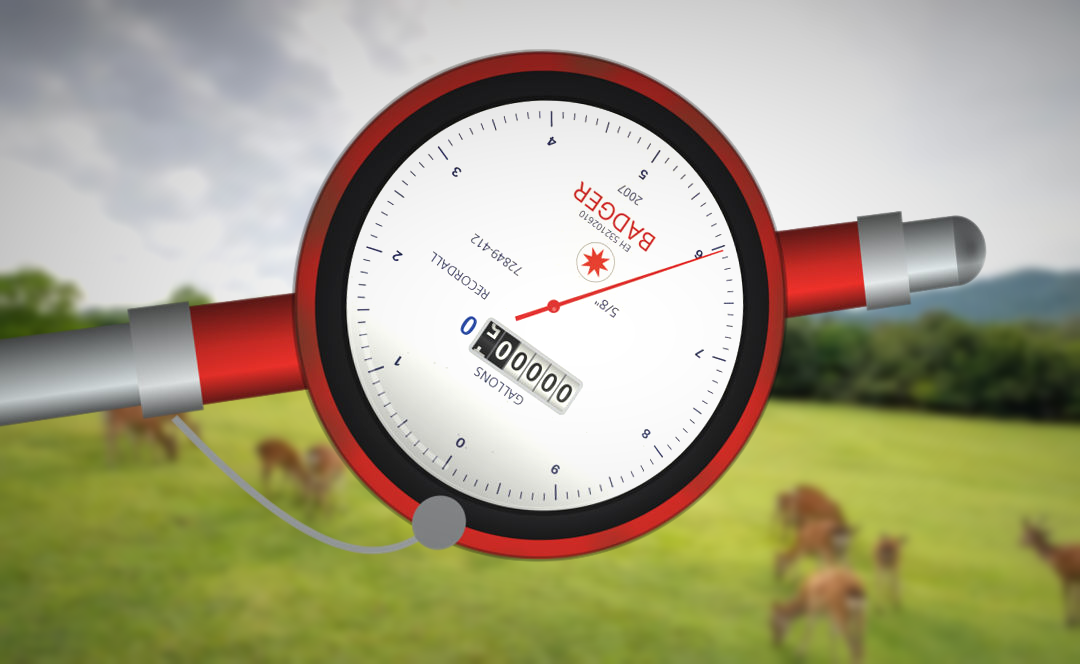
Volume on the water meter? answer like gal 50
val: gal 46.0
